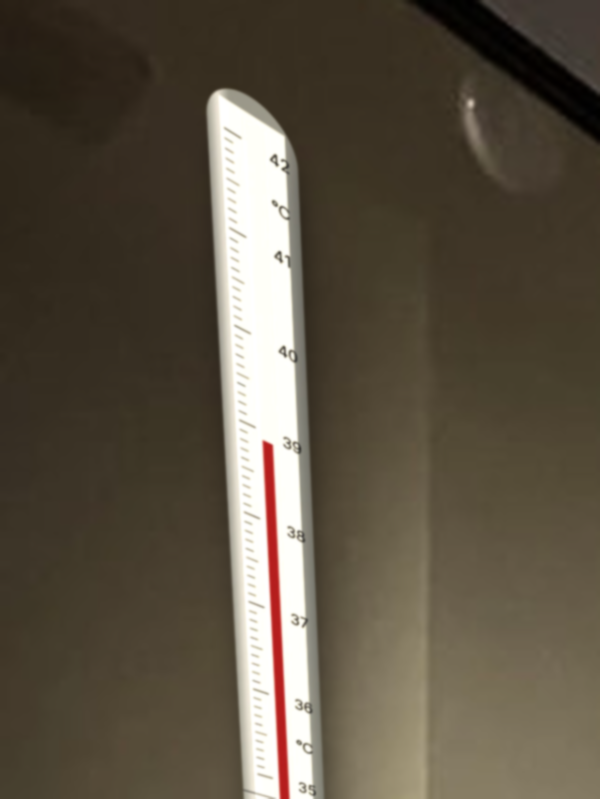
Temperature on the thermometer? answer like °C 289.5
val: °C 38.9
